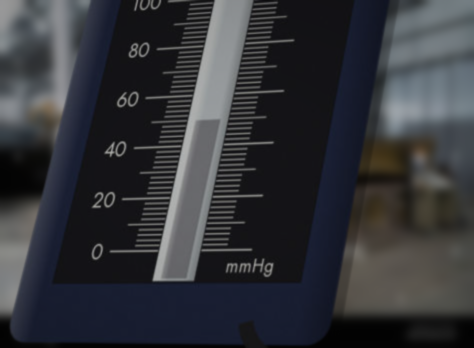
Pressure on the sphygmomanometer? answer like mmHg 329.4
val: mmHg 50
